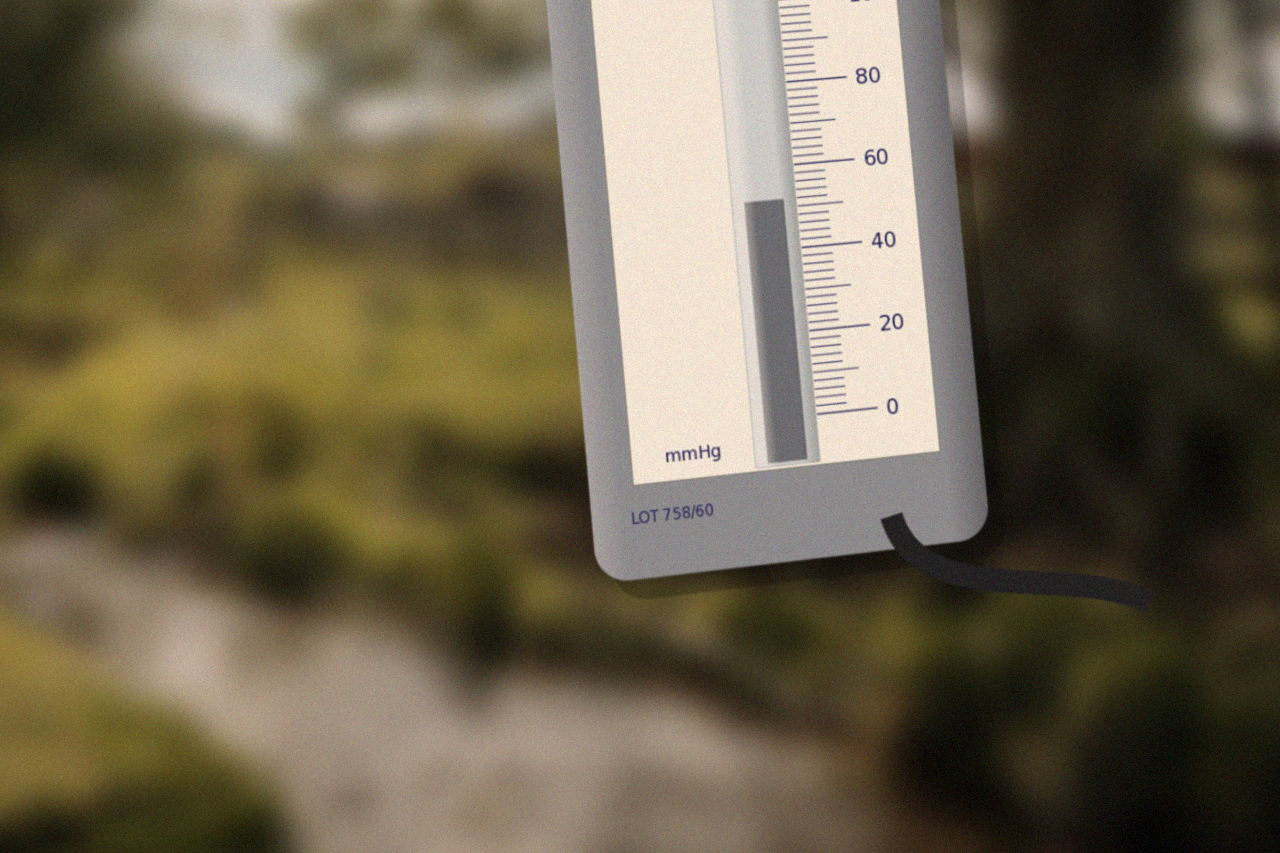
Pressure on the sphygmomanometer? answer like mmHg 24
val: mmHg 52
